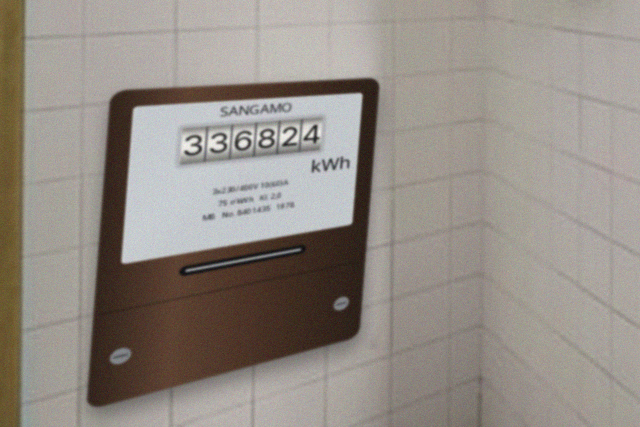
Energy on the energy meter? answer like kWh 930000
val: kWh 336824
